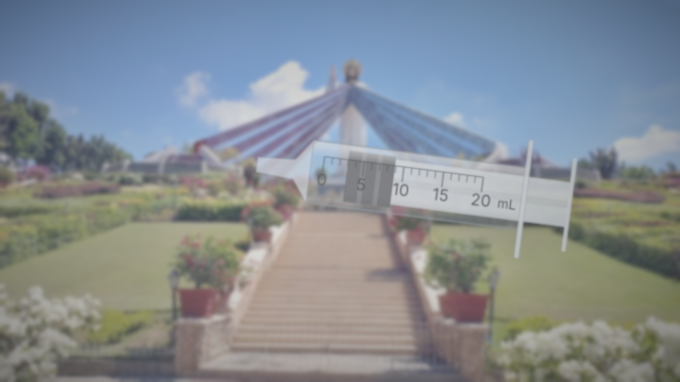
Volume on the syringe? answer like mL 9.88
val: mL 3
